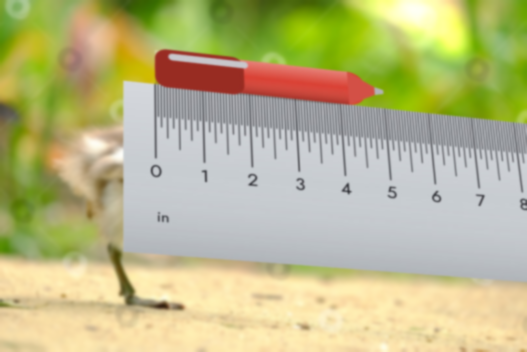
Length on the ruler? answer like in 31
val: in 5
